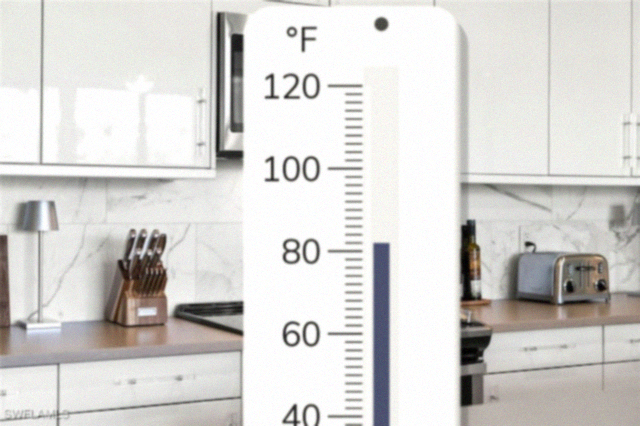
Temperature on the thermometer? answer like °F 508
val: °F 82
